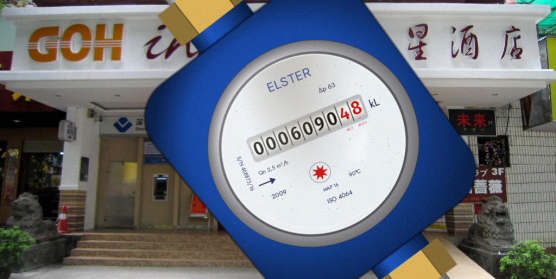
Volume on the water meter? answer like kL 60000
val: kL 6090.48
